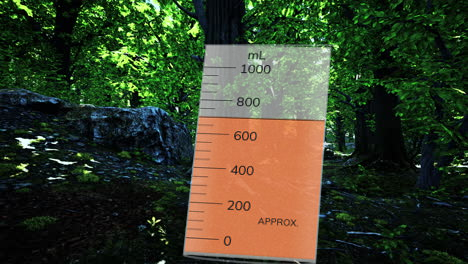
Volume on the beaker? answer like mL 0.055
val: mL 700
